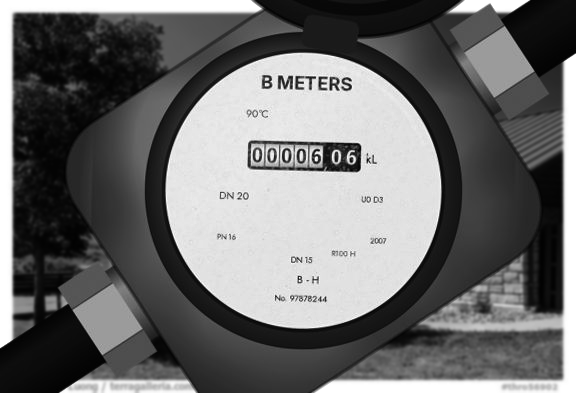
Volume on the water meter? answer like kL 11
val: kL 6.06
